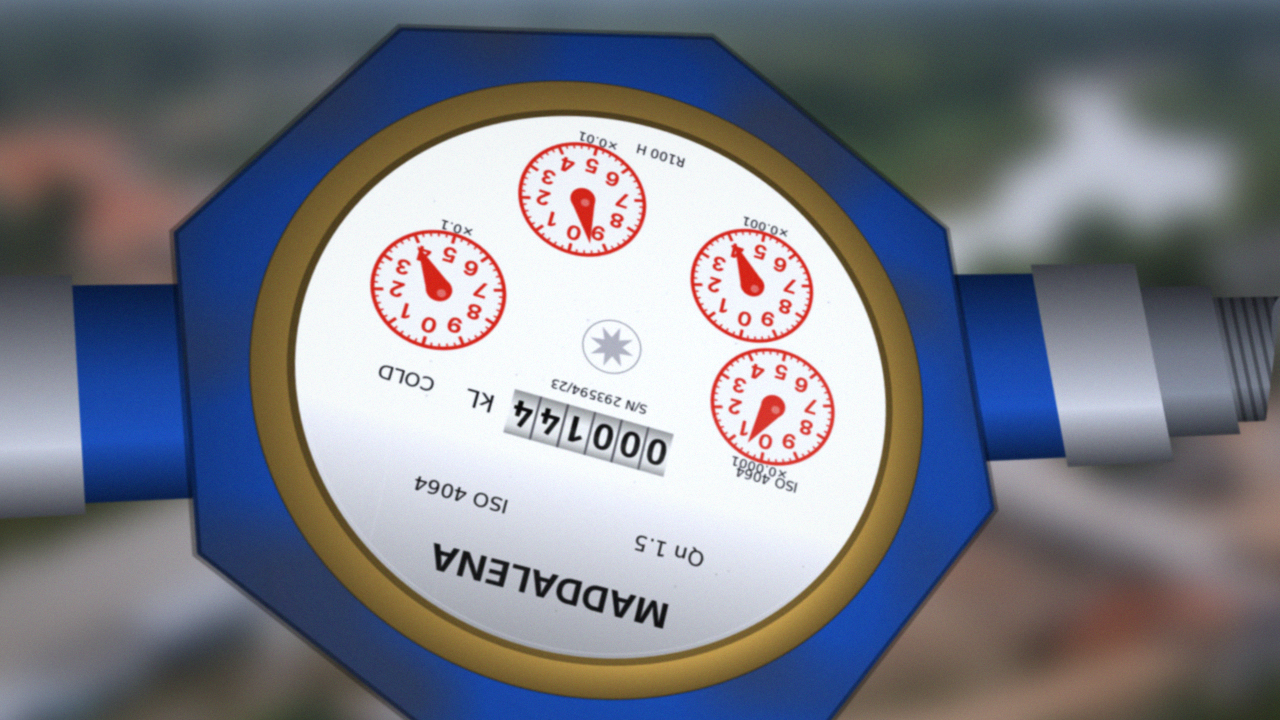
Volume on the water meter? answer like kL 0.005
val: kL 144.3940
